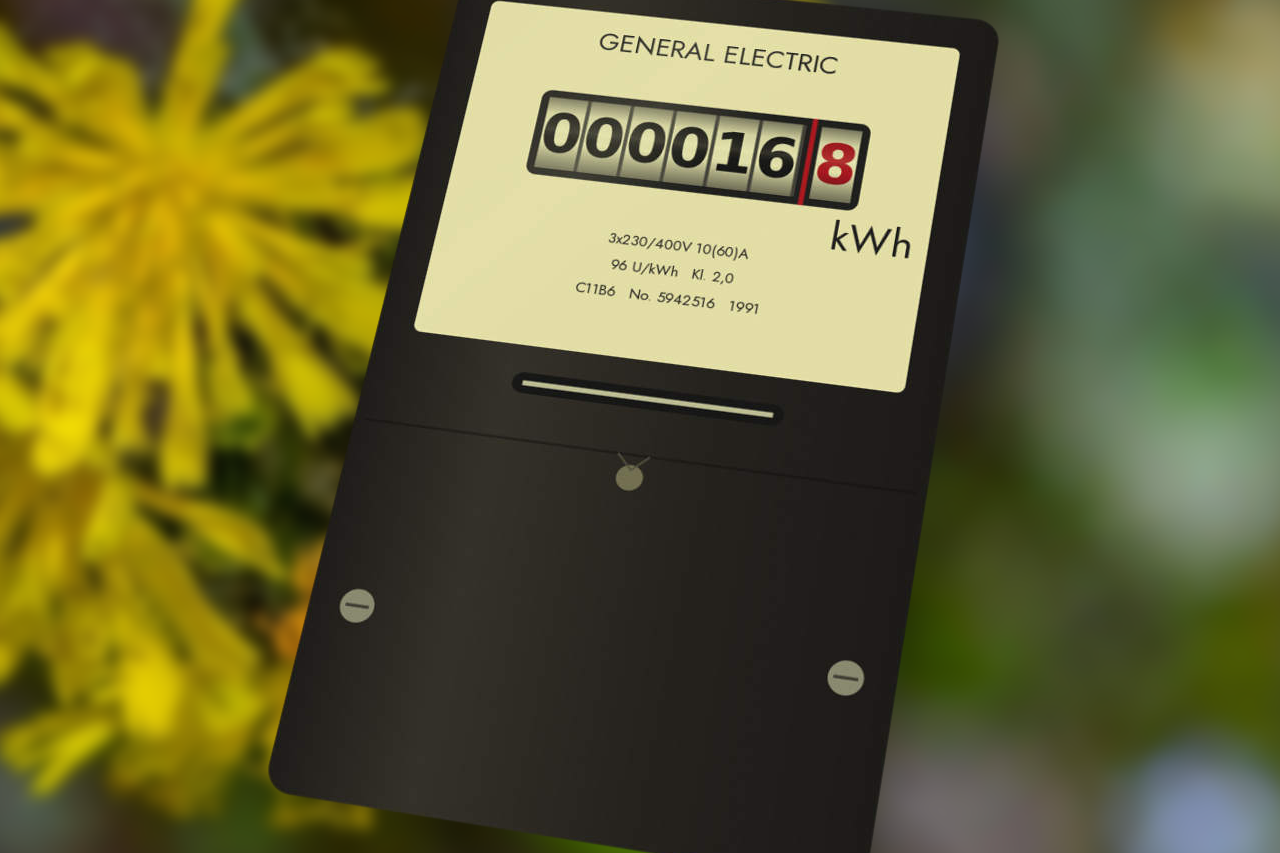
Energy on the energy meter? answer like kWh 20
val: kWh 16.8
